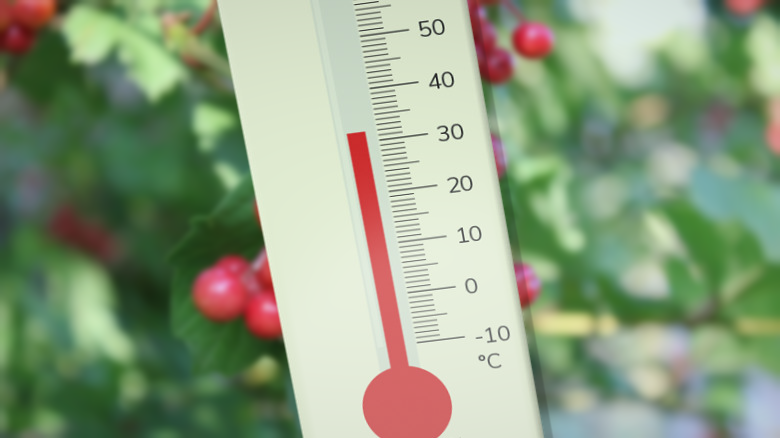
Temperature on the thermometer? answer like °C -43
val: °C 32
